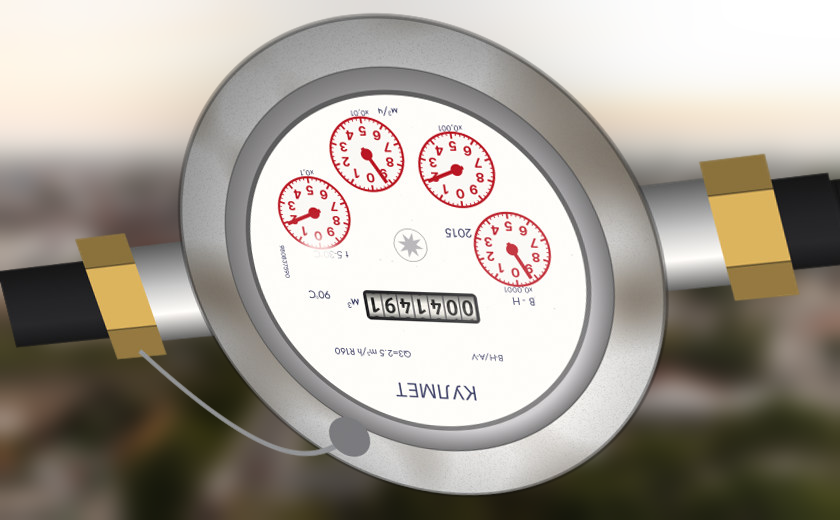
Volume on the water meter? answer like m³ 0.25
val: m³ 41491.1919
